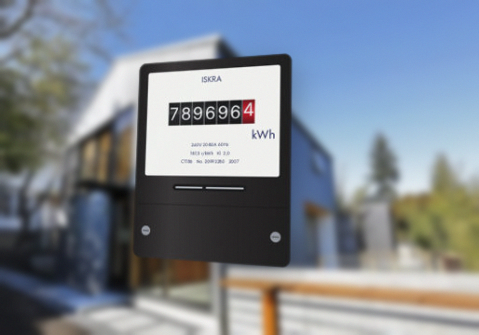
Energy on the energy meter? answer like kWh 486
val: kWh 789696.4
